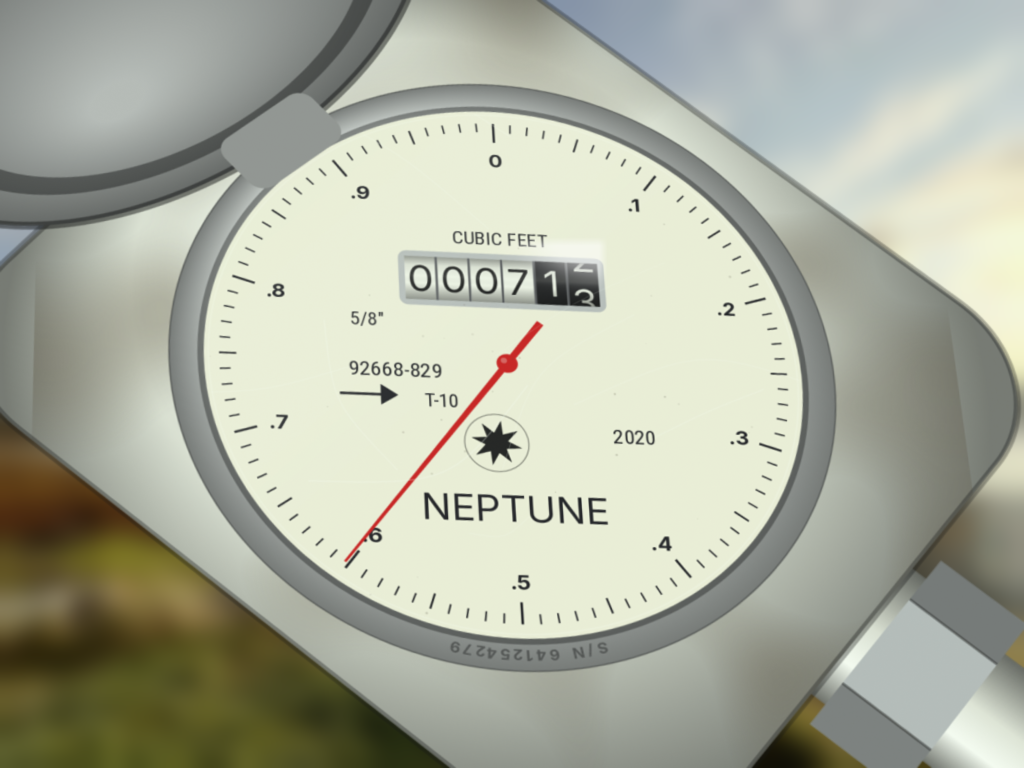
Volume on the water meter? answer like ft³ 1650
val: ft³ 712.60
